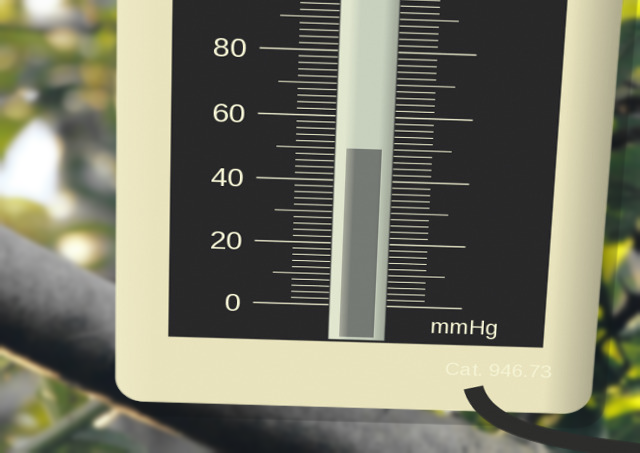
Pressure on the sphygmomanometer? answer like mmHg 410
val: mmHg 50
